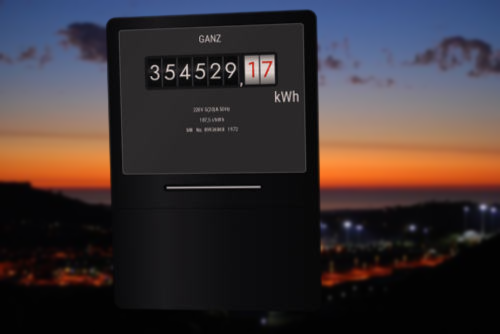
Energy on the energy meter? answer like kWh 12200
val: kWh 354529.17
